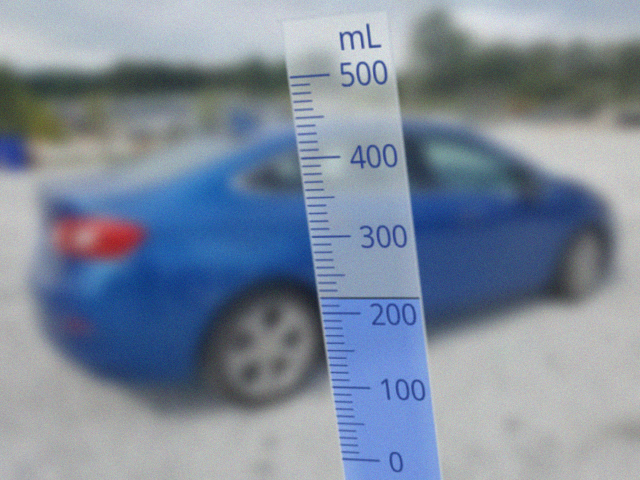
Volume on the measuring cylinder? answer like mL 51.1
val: mL 220
